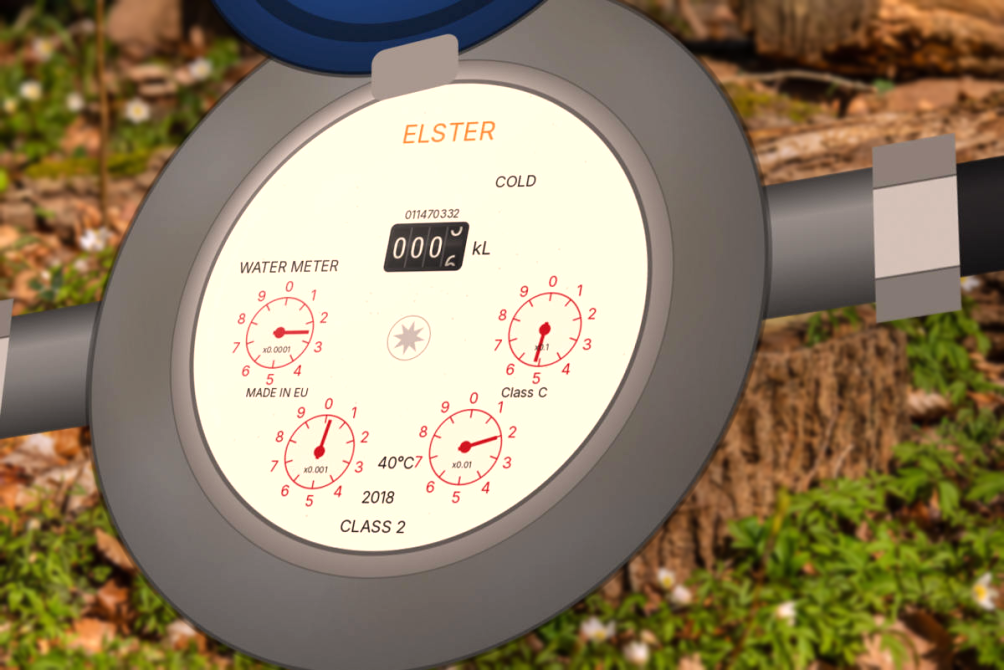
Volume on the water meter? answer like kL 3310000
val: kL 5.5202
